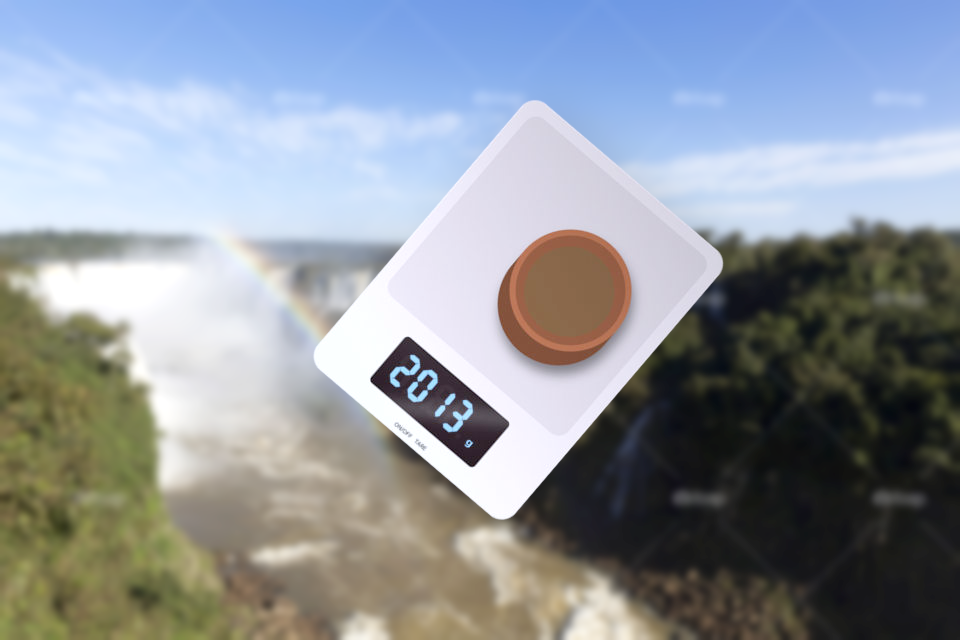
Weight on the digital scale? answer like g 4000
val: g 2013
